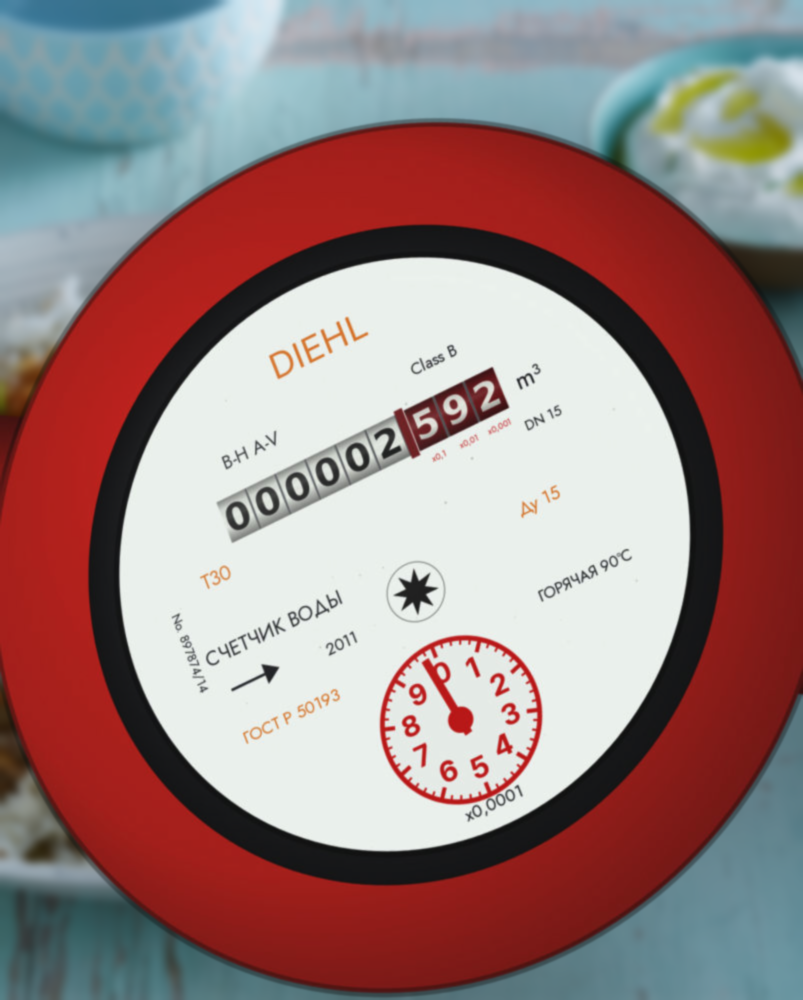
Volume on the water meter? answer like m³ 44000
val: m³ 2.5919
